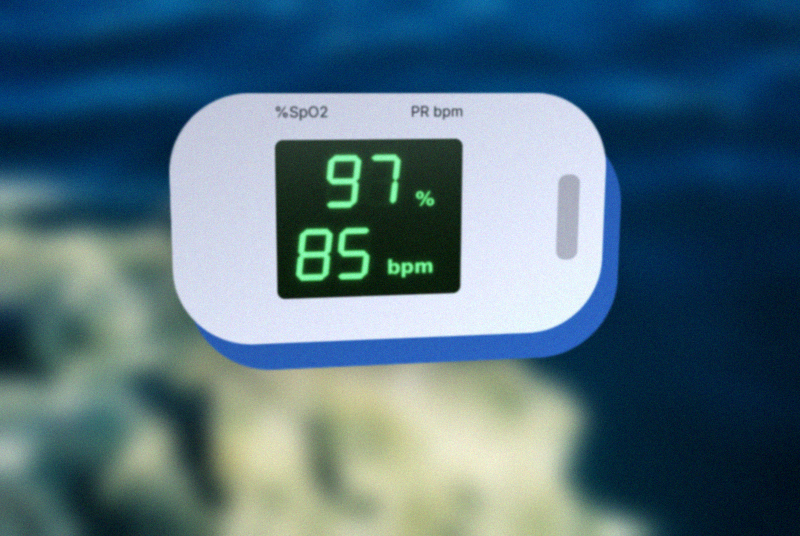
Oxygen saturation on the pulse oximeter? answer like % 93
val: % 97
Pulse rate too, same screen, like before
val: bpm 85
